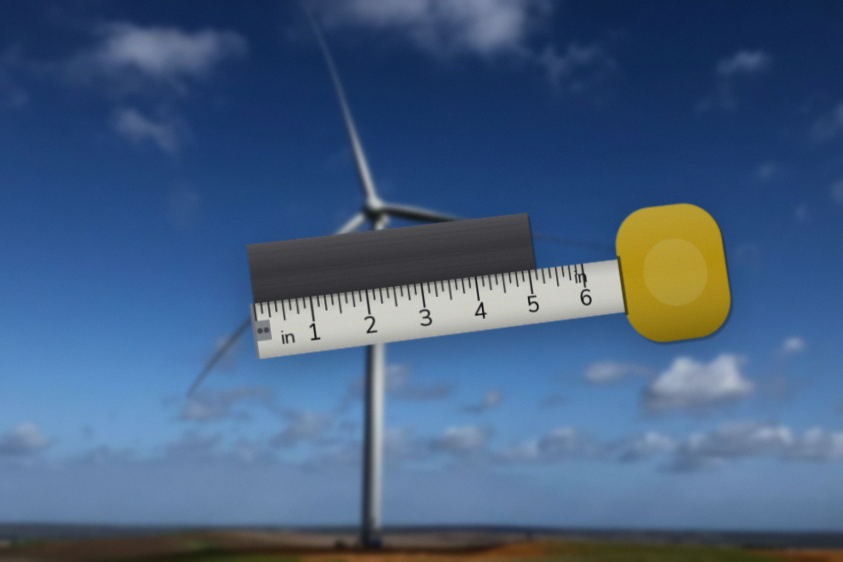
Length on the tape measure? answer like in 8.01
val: in 5.125
